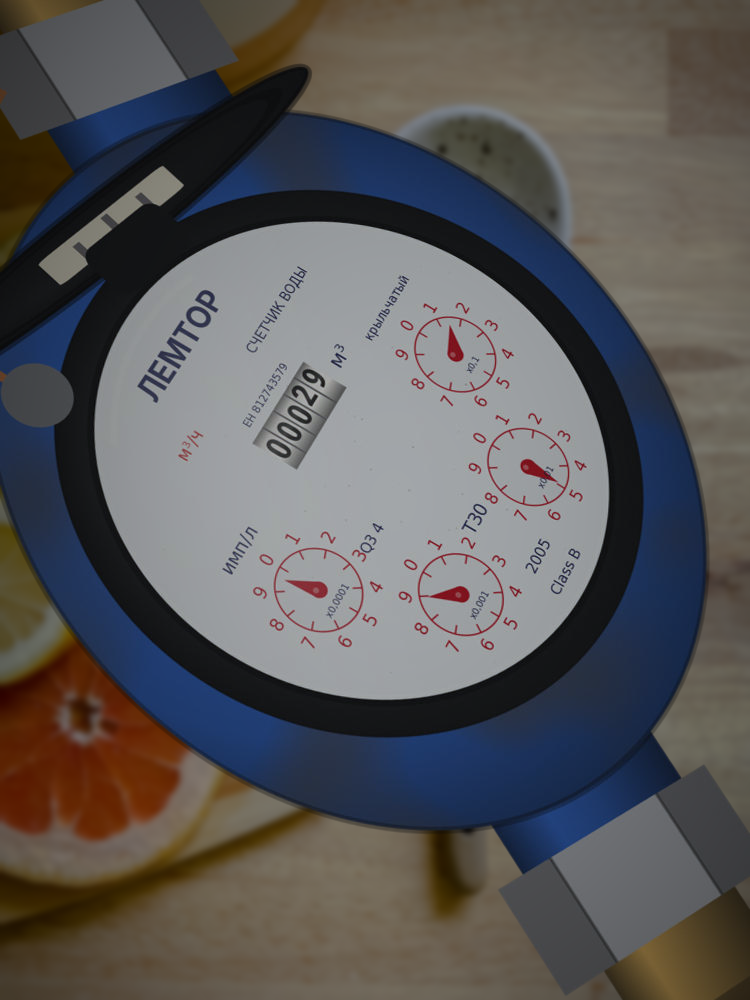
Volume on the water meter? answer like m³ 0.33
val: m³ 29.1489
